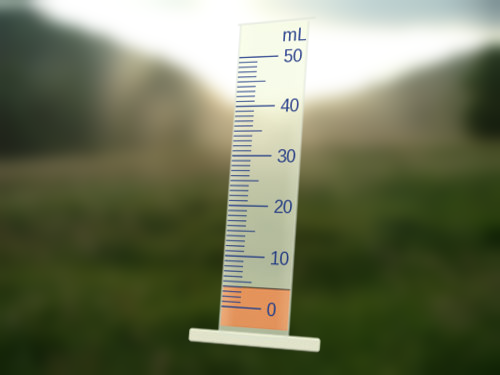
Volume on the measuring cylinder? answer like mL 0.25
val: mL 4
